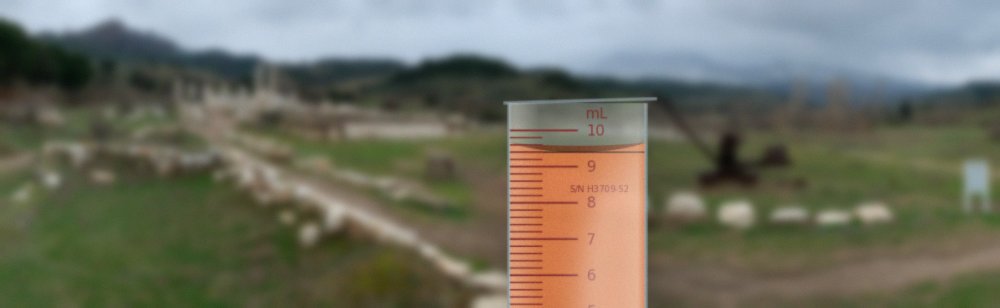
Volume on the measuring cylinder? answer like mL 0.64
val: mL 9.4
